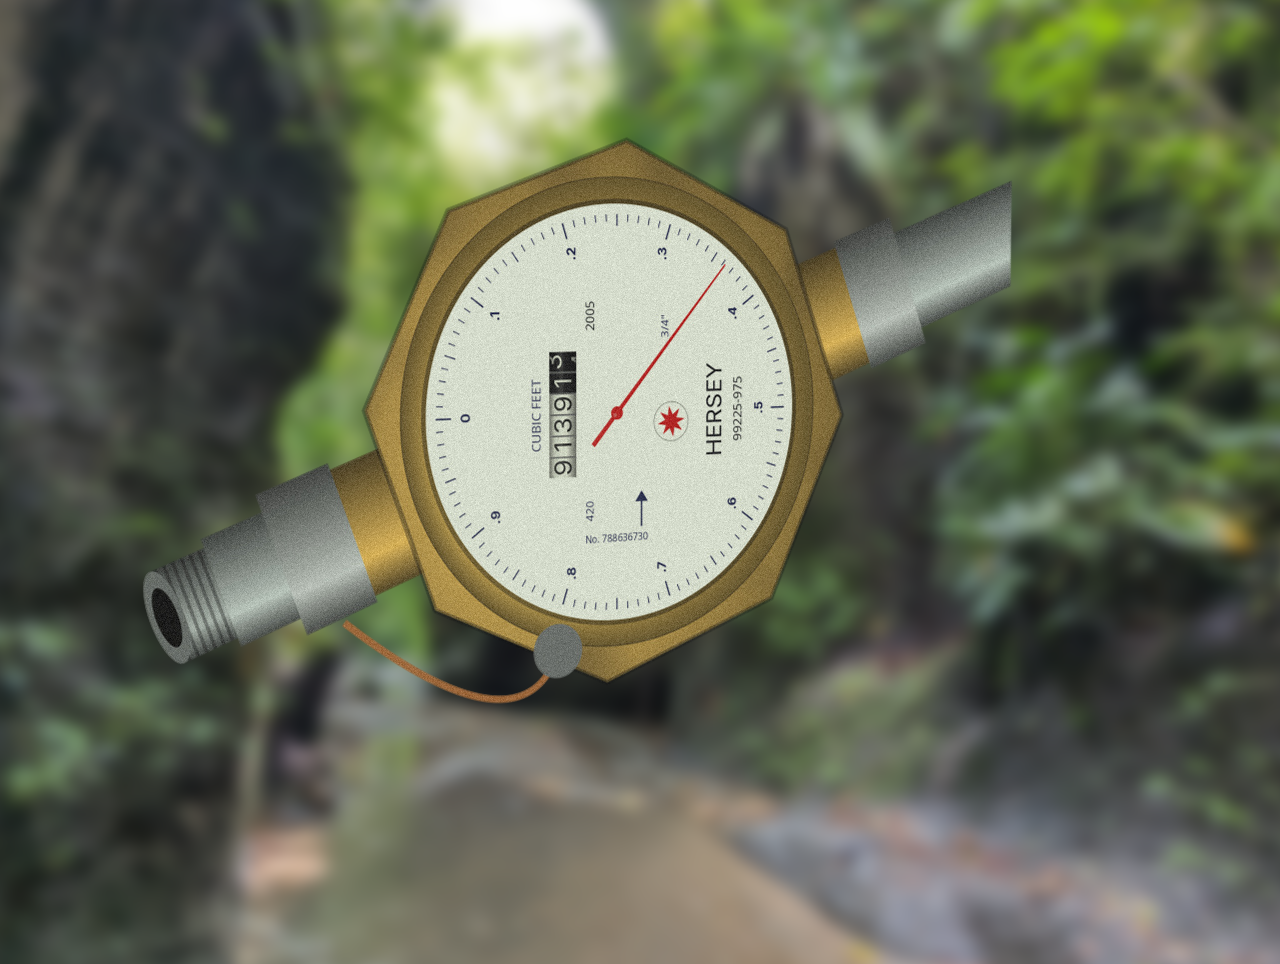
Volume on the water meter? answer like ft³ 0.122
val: ft³ 913913.36
